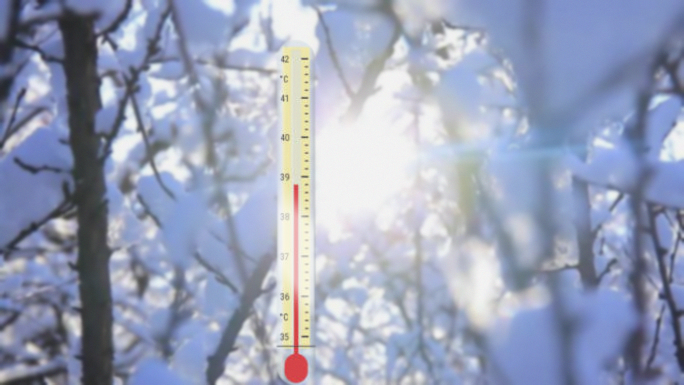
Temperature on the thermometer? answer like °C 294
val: °C 38.8
